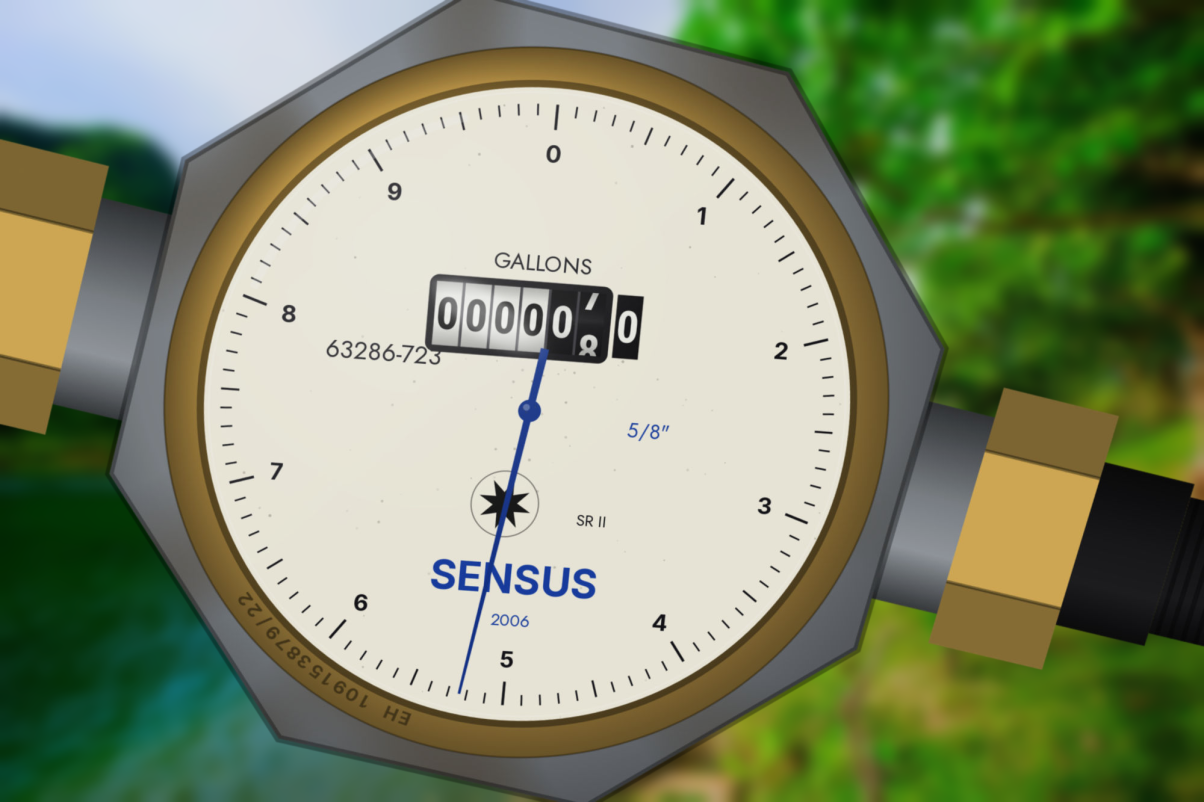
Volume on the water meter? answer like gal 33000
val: gal 75.2
